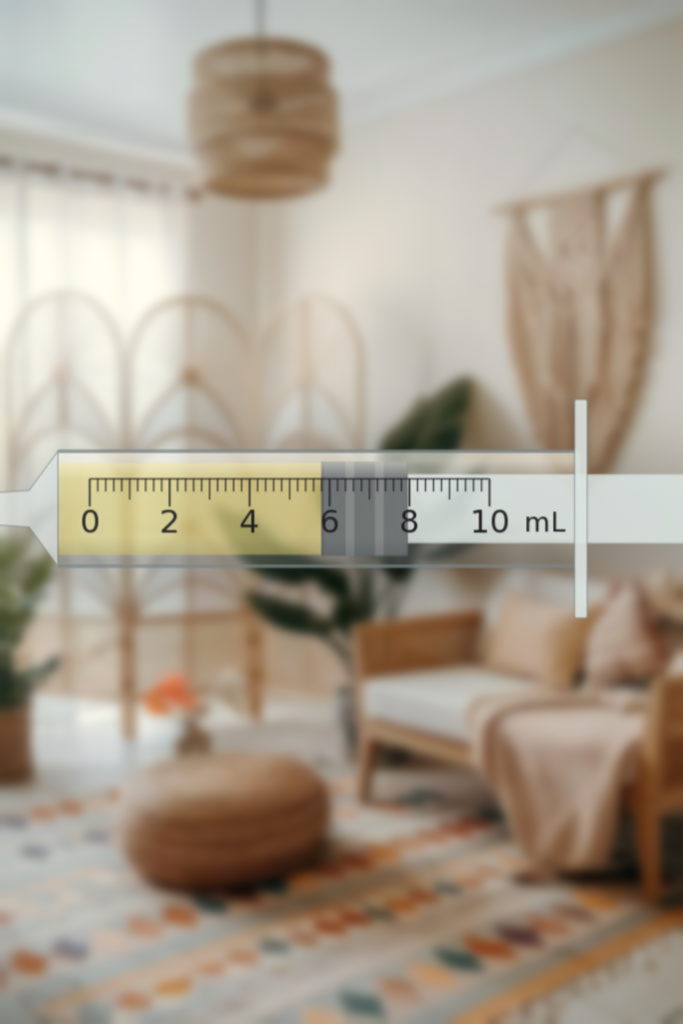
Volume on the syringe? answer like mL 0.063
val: mL 5.8
